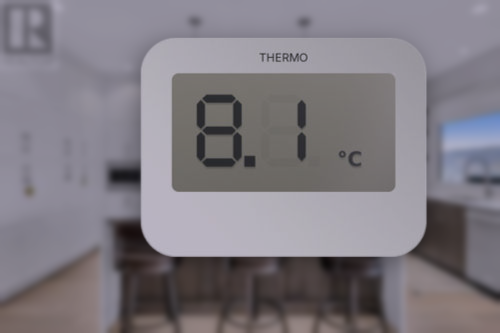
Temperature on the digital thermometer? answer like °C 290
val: °C 8.1
